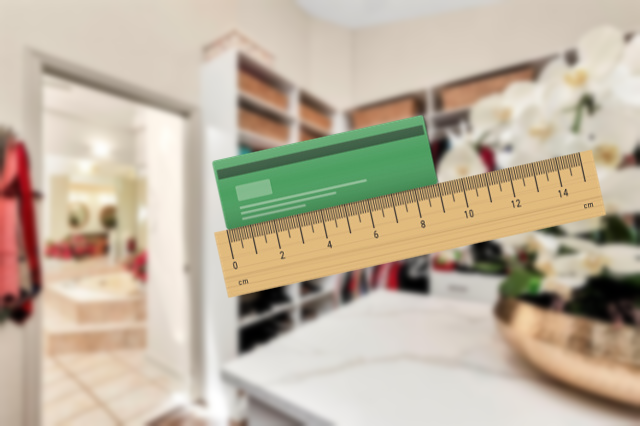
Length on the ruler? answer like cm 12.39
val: cm 9
